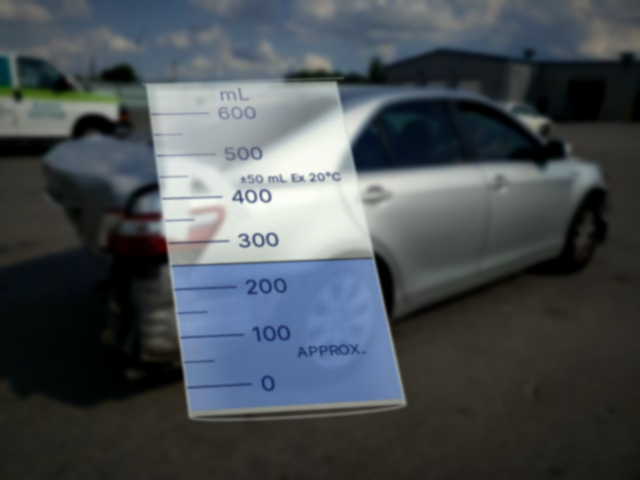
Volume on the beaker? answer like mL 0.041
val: mL 250
